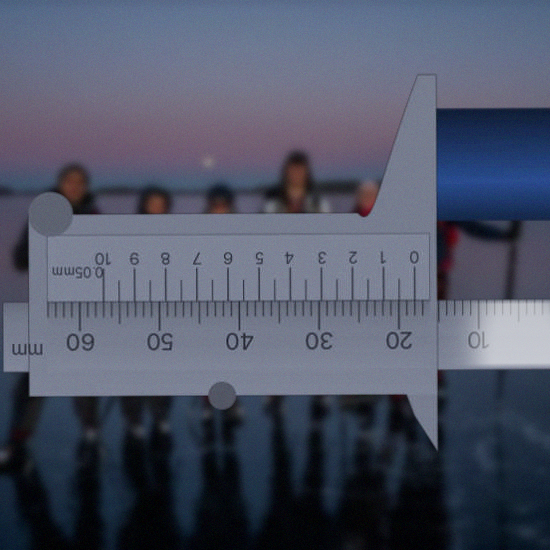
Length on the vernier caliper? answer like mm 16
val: mm 18.0
